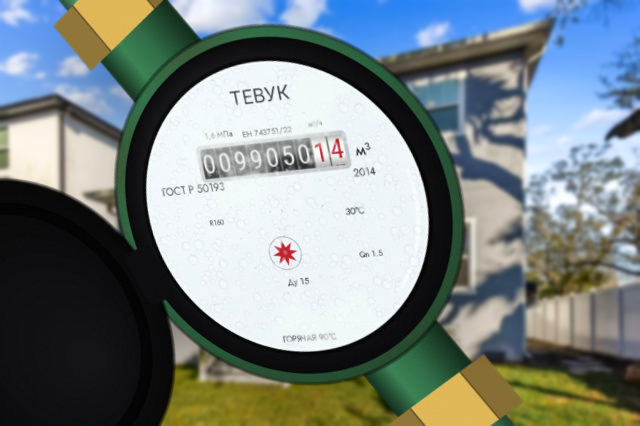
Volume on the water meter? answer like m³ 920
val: m³ 99050.14
